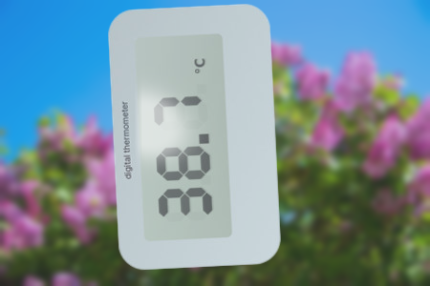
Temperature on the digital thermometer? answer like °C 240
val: °C 38.7
